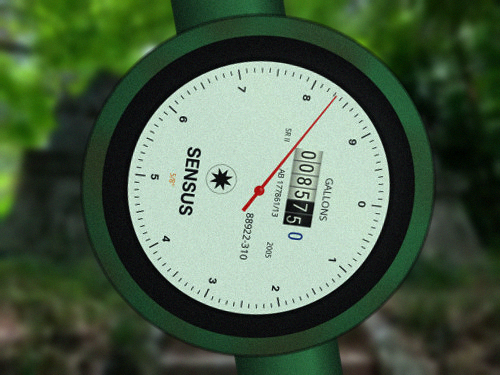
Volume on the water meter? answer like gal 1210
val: gal 85748.3
